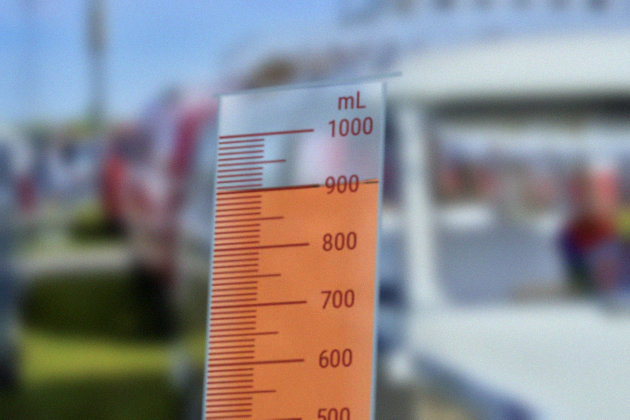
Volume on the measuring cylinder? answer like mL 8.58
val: mL 900
